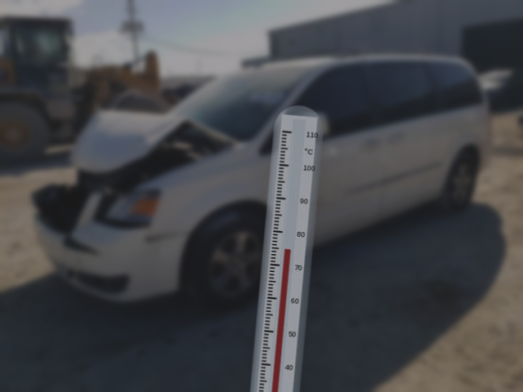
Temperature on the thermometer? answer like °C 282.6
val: °C 75
